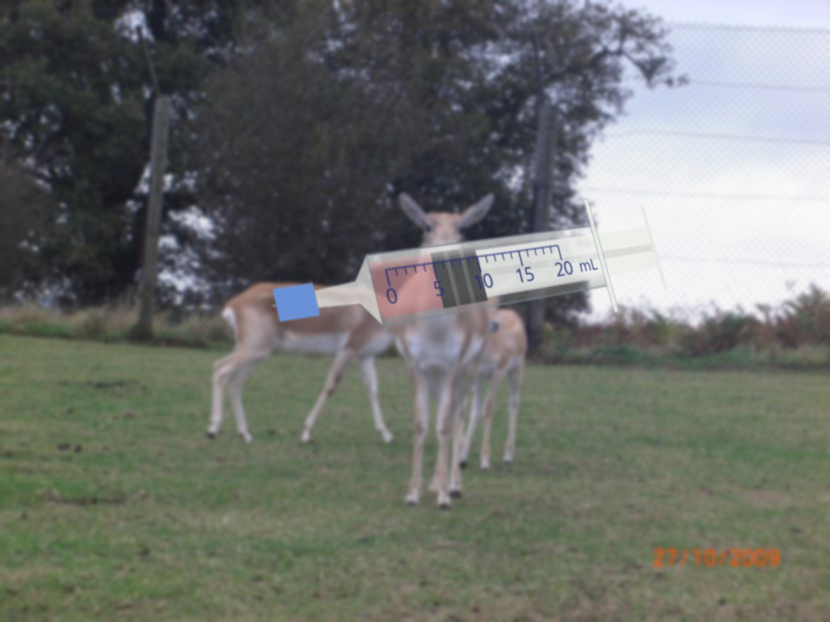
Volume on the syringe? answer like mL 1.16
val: mL 5
